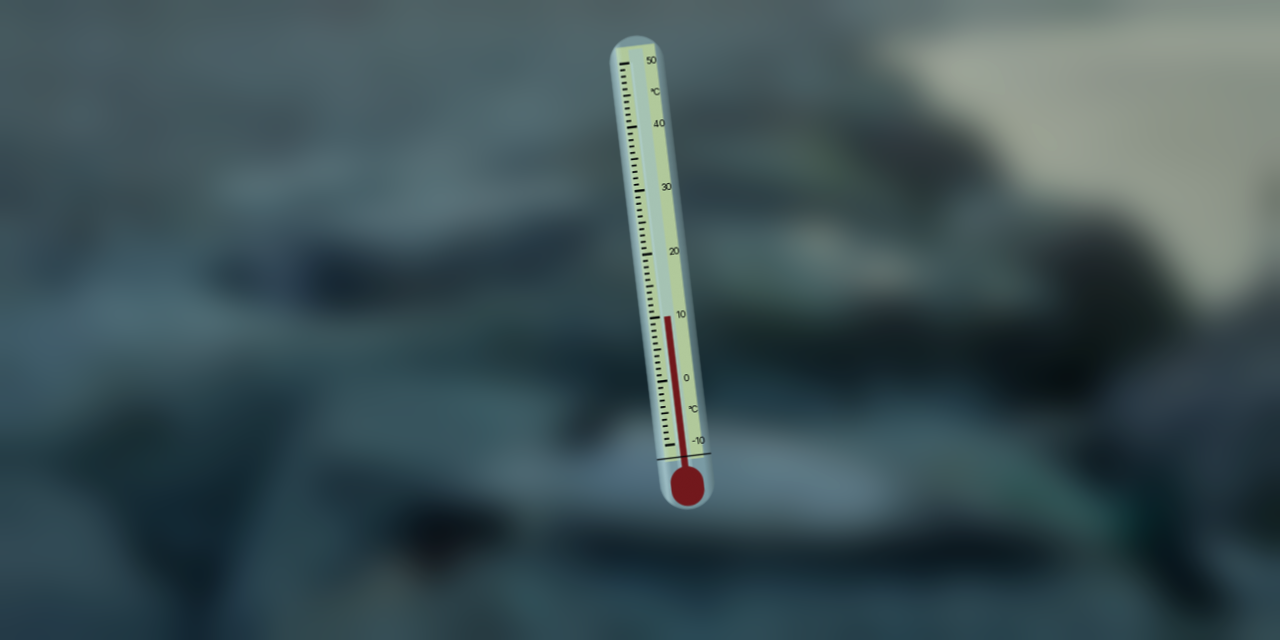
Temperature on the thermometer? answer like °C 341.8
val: °C 10
